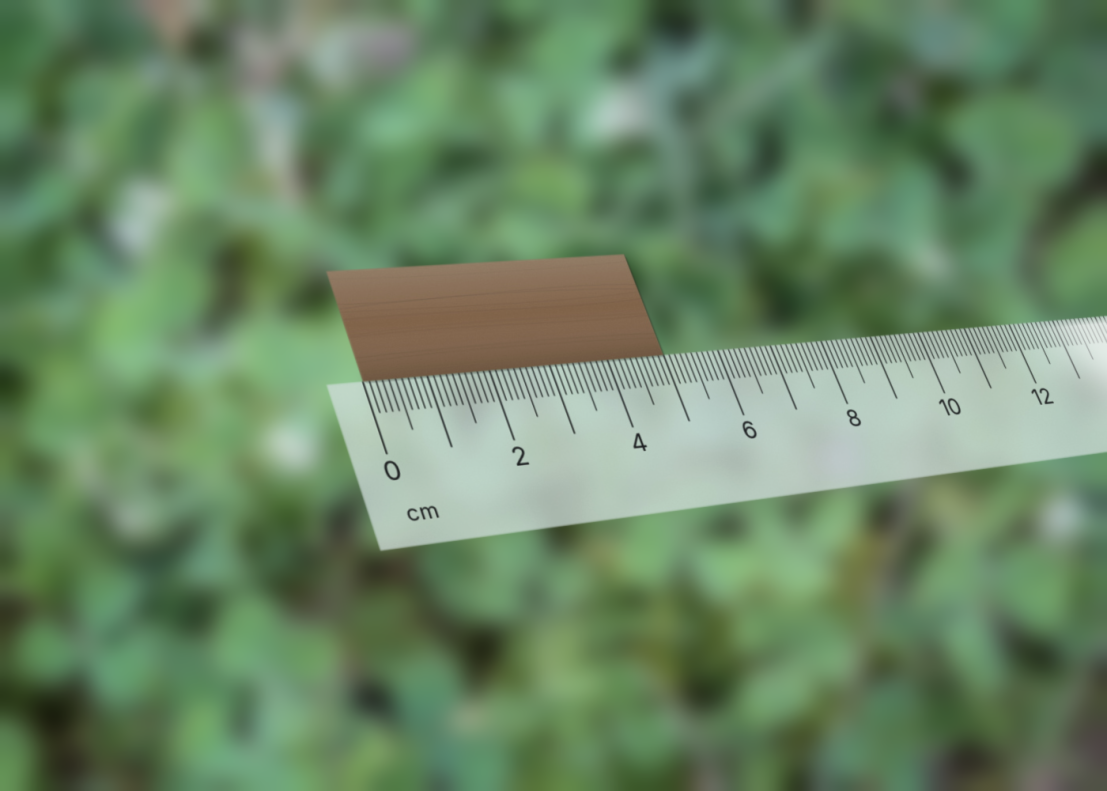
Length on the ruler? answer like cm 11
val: cm 5
